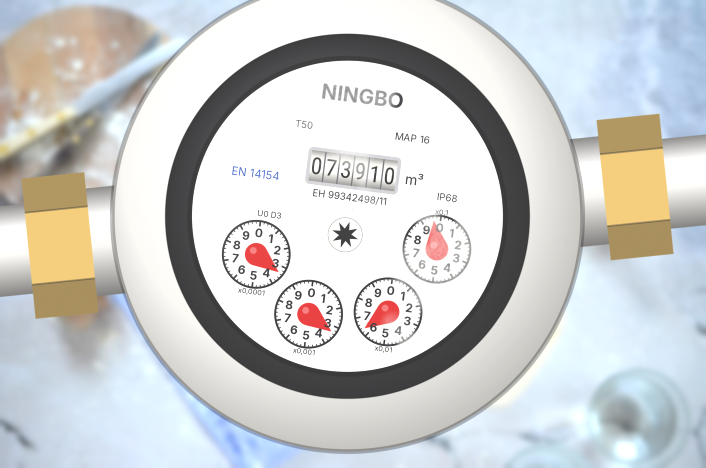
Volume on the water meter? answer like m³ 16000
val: m³ 73909.9633
